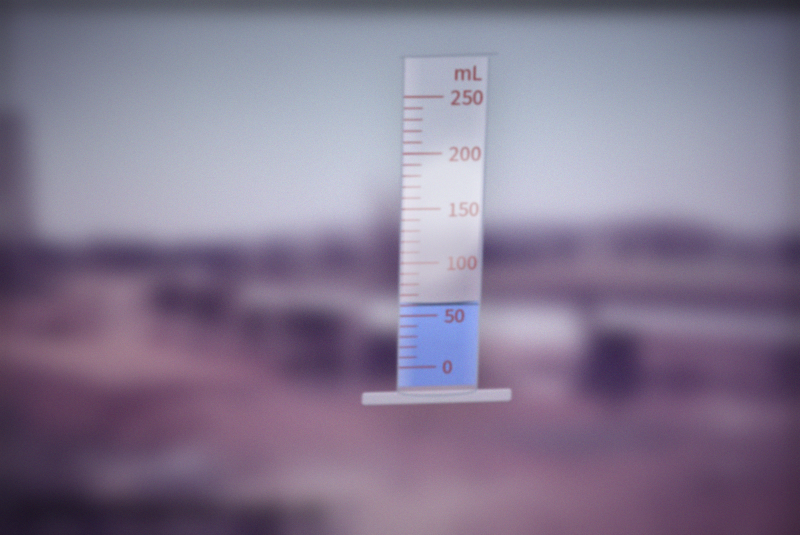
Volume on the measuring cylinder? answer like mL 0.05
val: mL 60
